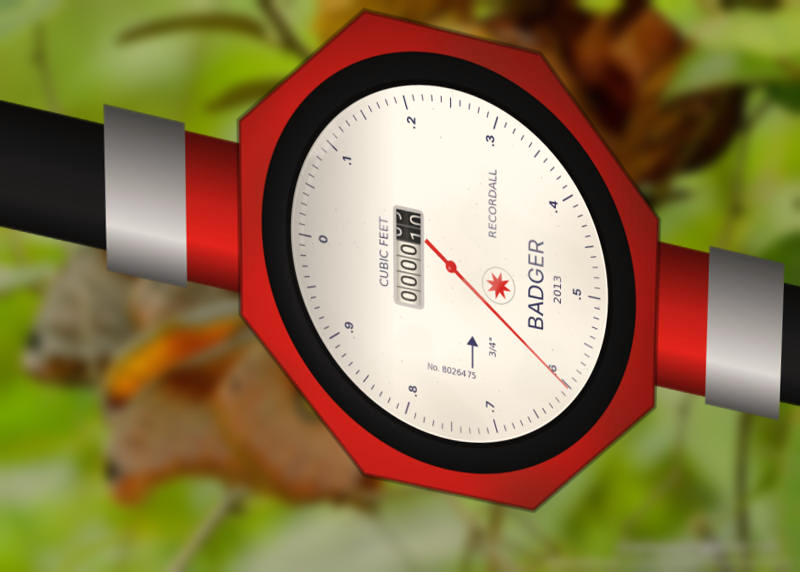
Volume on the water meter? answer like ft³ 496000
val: ft³ 9.60
